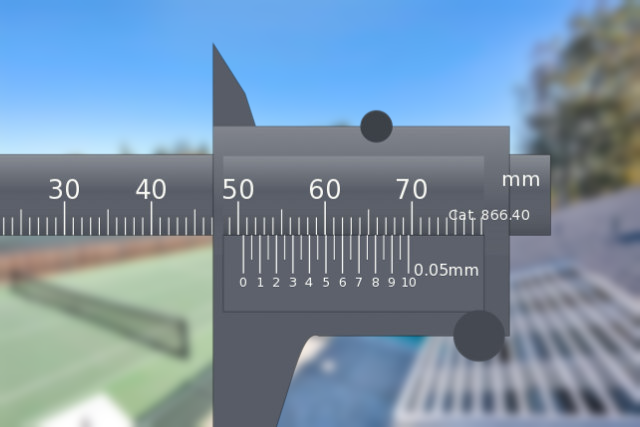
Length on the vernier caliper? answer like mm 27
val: mm 50.6
